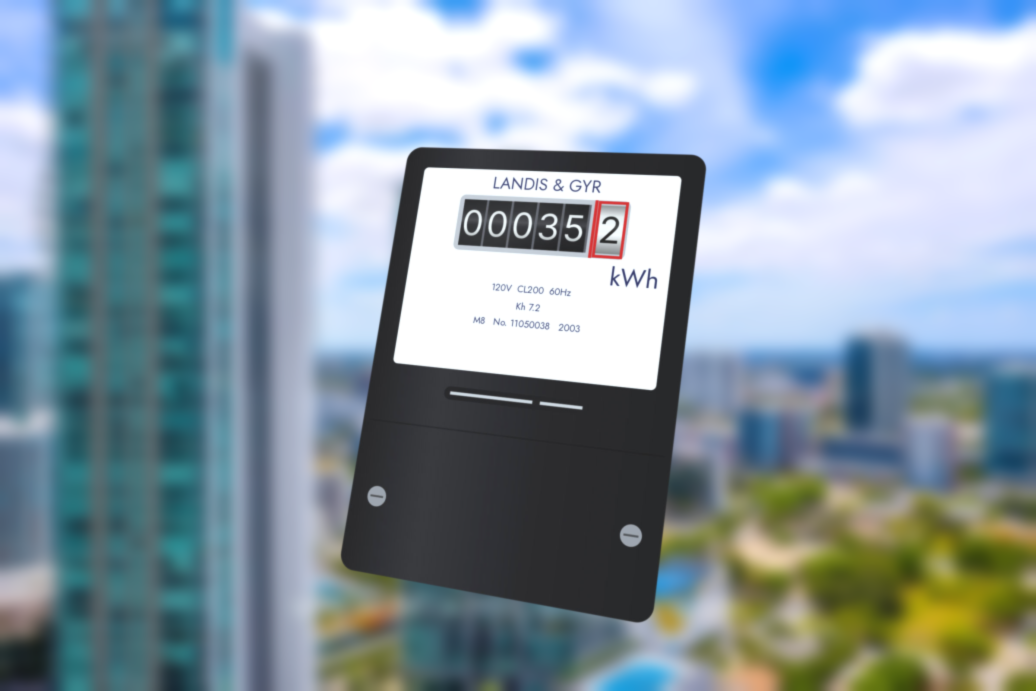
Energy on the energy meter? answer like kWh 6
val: kWh 35.2
